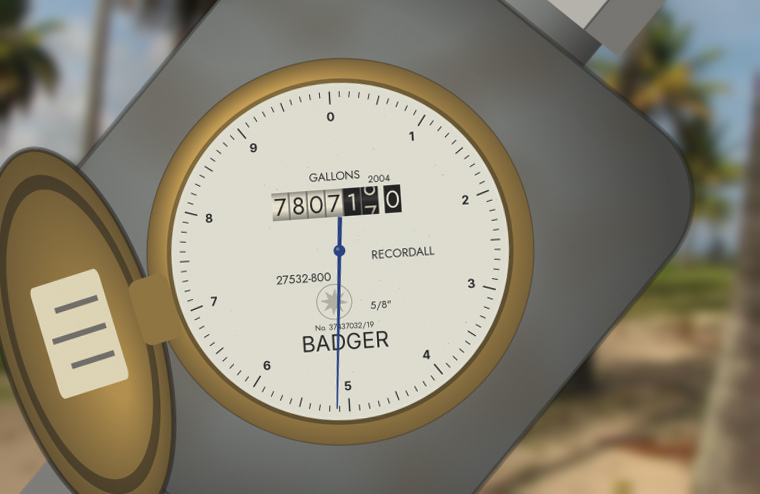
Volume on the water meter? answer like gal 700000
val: gal 7807165.1
